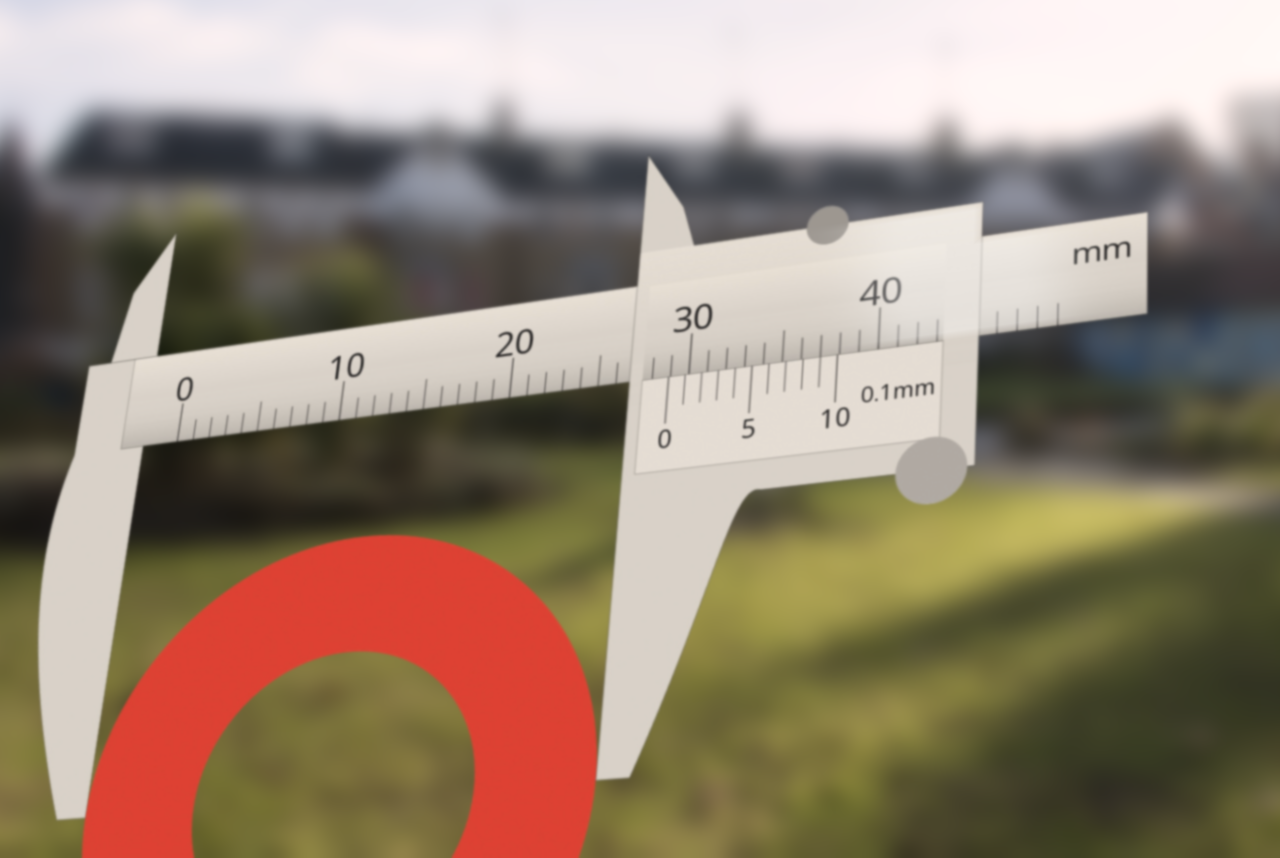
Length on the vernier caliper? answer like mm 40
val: mm 28.9
